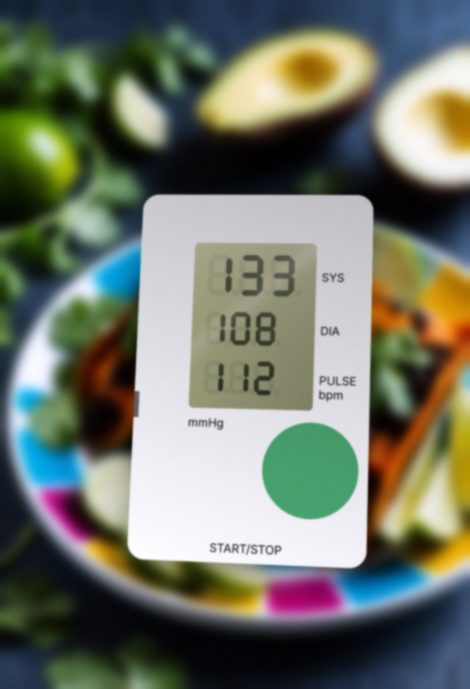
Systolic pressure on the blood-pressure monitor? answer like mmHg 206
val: mmHg 133
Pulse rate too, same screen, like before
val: bpm 112
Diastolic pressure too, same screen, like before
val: mmHg 108
